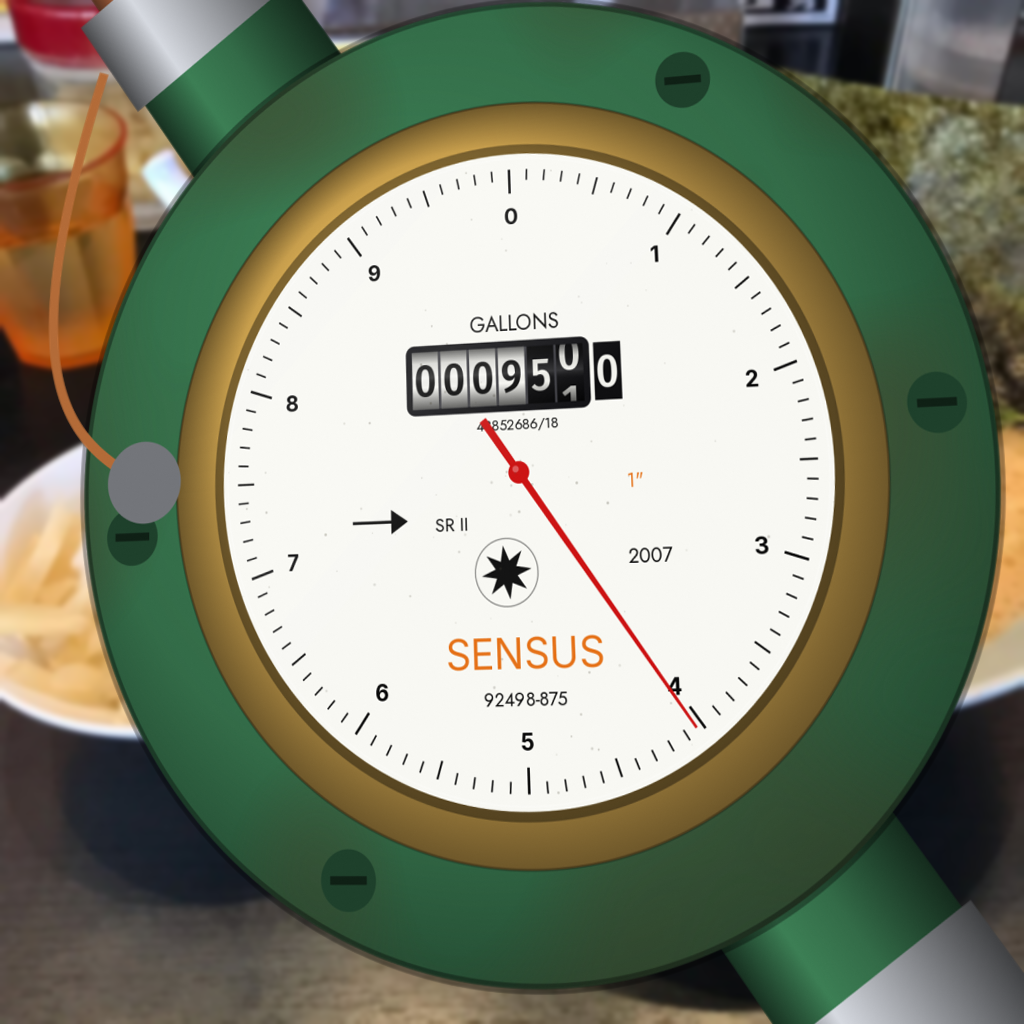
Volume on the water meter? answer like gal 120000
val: gal 9504.0
